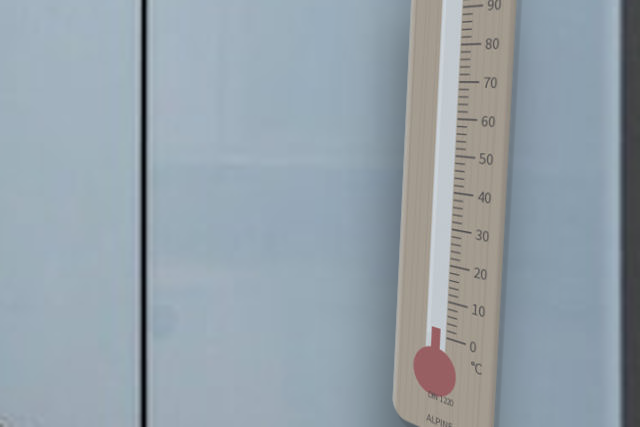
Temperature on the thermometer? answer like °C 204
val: °C 2
